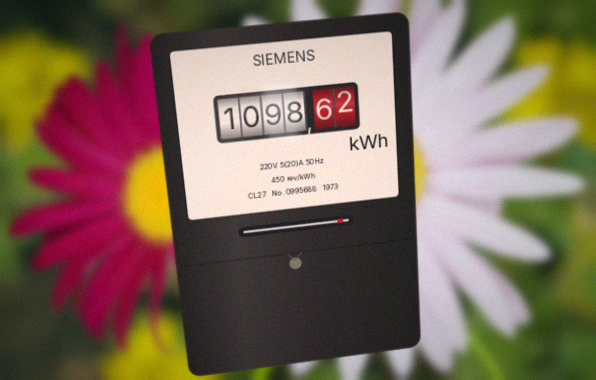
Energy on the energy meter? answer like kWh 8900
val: kWh 1098.62
